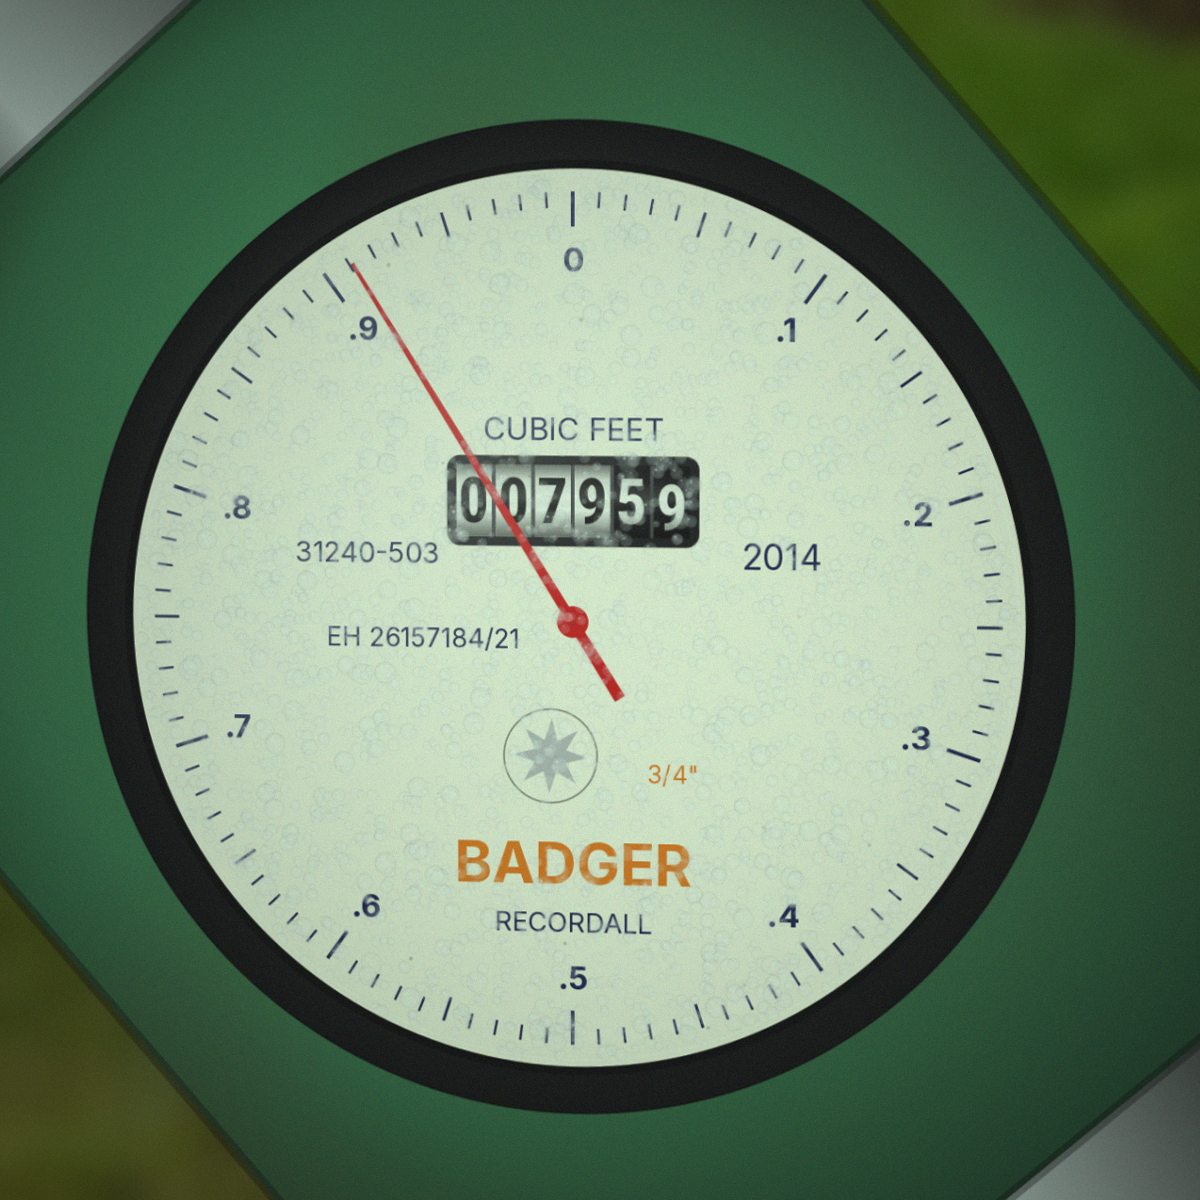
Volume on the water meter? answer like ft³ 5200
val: ft³ 7958.91
